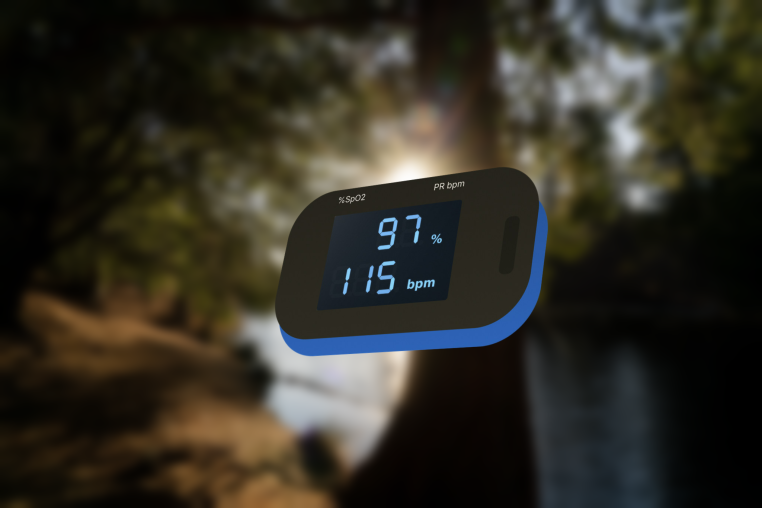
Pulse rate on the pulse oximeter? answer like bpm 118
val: bpm 115
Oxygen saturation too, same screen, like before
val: % 97
